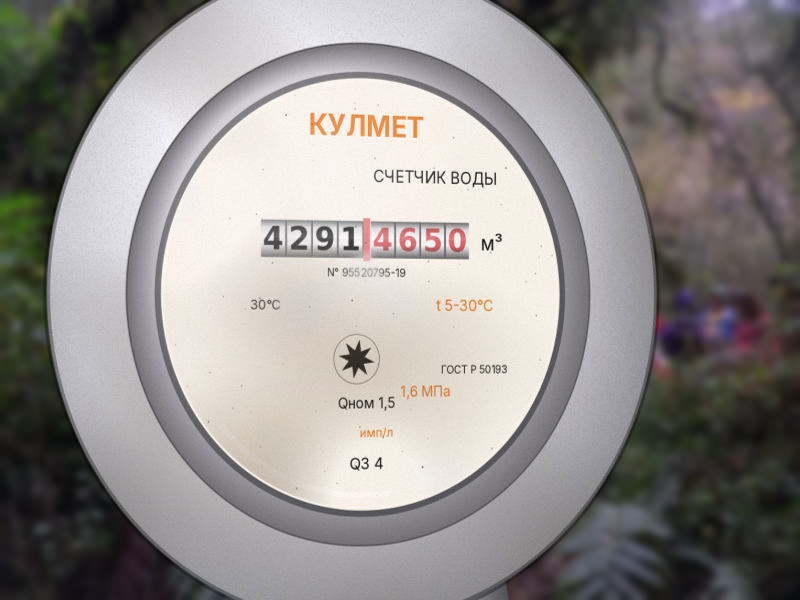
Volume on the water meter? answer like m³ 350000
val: m³ 4291.4650
